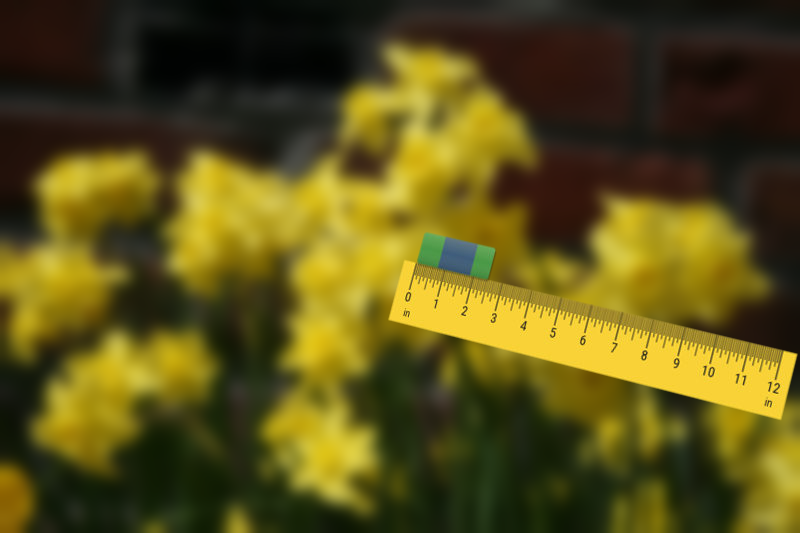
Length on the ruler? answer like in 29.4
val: in 2.5
